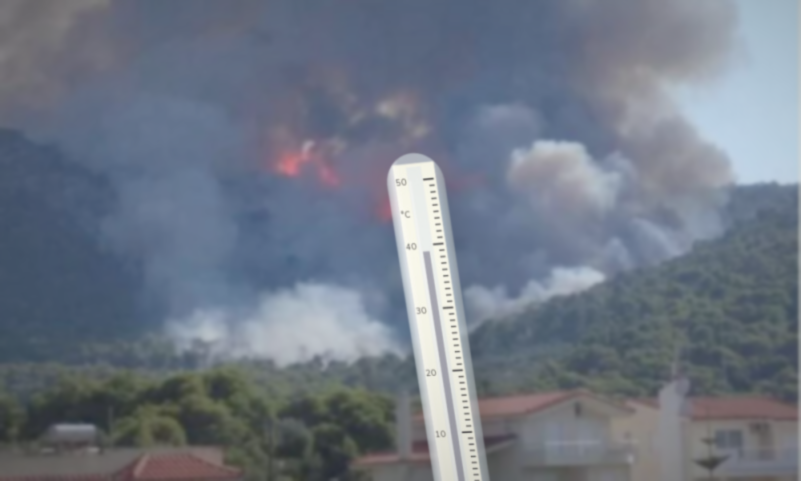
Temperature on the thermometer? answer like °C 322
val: °C 39
